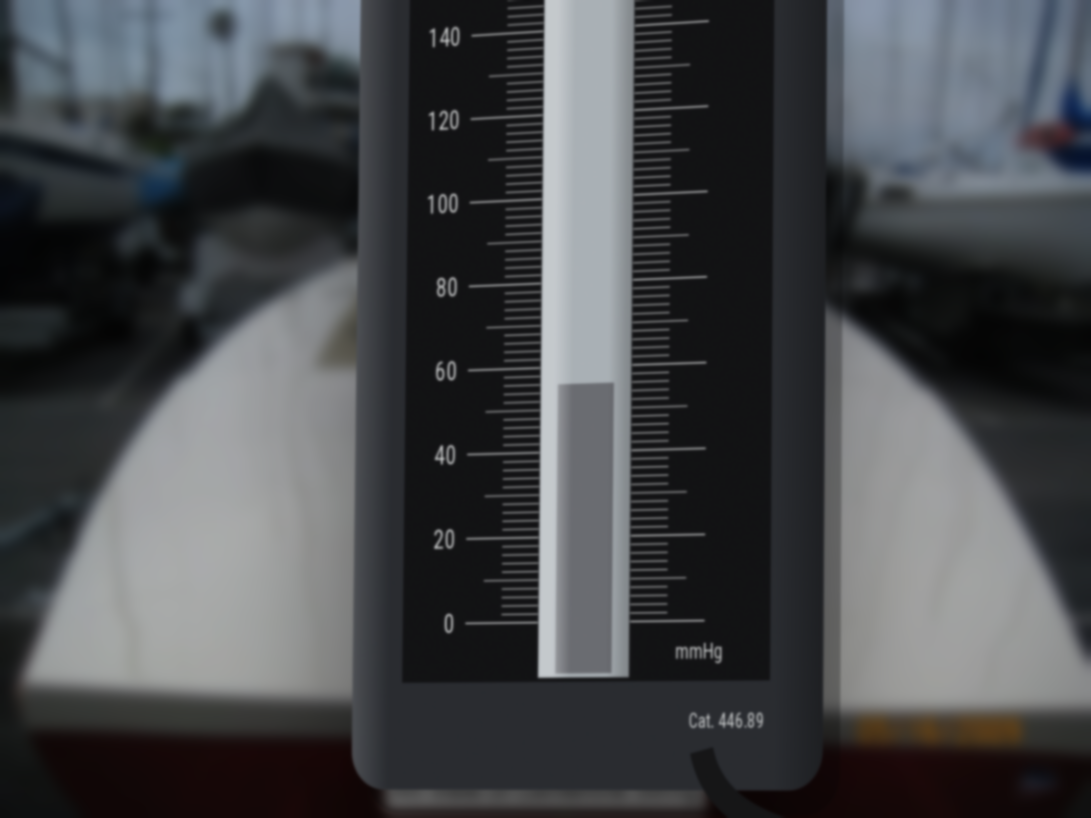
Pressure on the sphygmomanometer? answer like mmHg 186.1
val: mmHg 56
